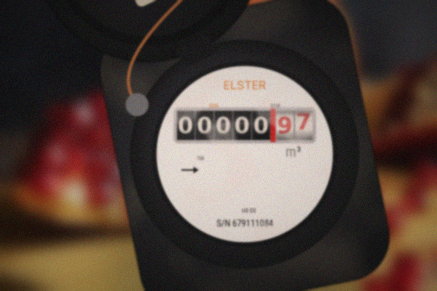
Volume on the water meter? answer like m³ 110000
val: m³ 0.97
